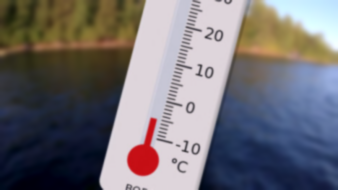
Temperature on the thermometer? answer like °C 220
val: °C -5
